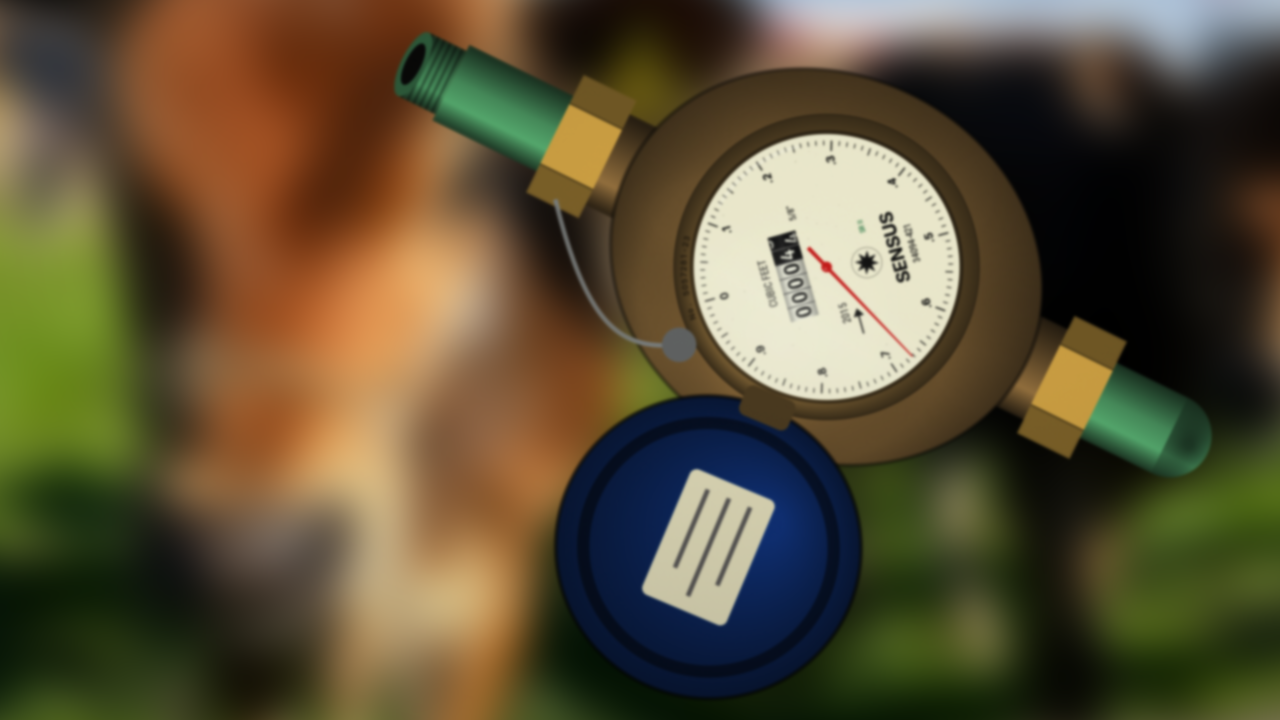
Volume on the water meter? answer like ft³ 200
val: ft³ 43.67
